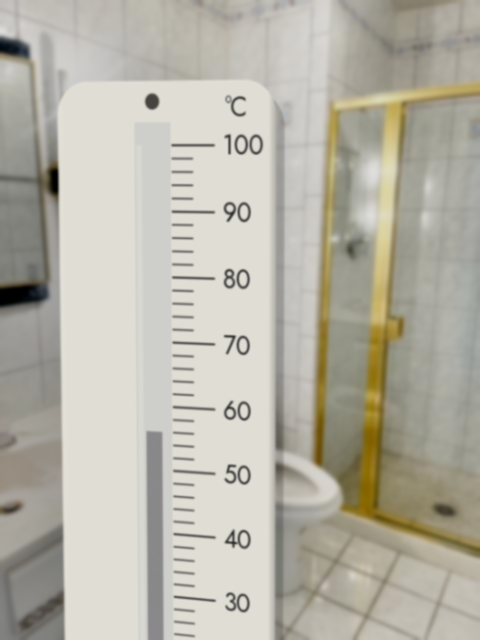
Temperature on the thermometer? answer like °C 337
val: °C 56
